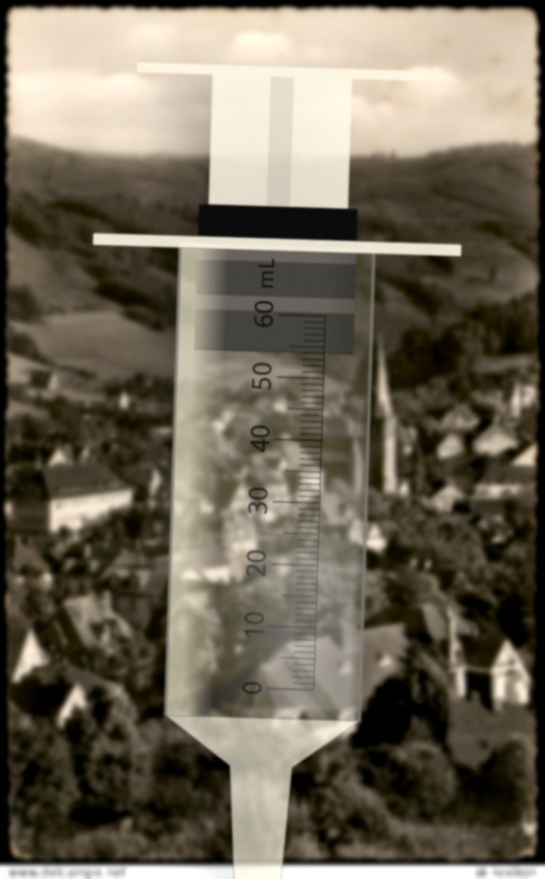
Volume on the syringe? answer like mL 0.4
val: mL 54
